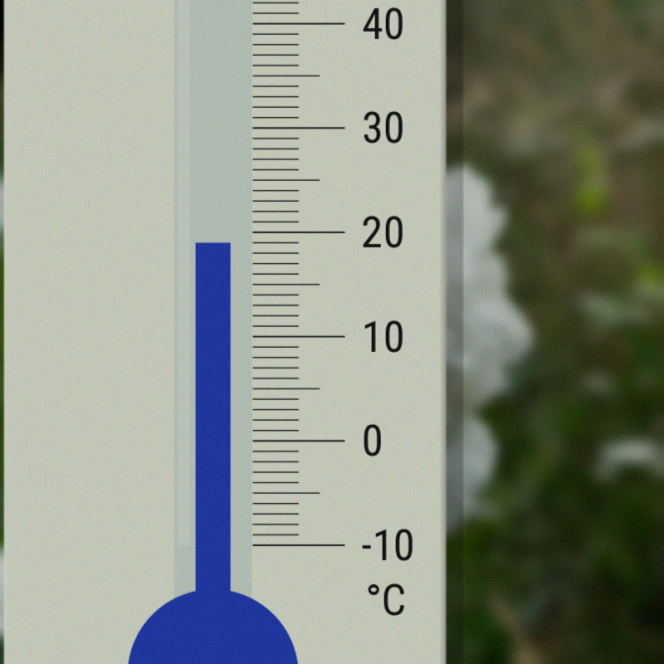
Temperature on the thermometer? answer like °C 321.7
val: °C 19
